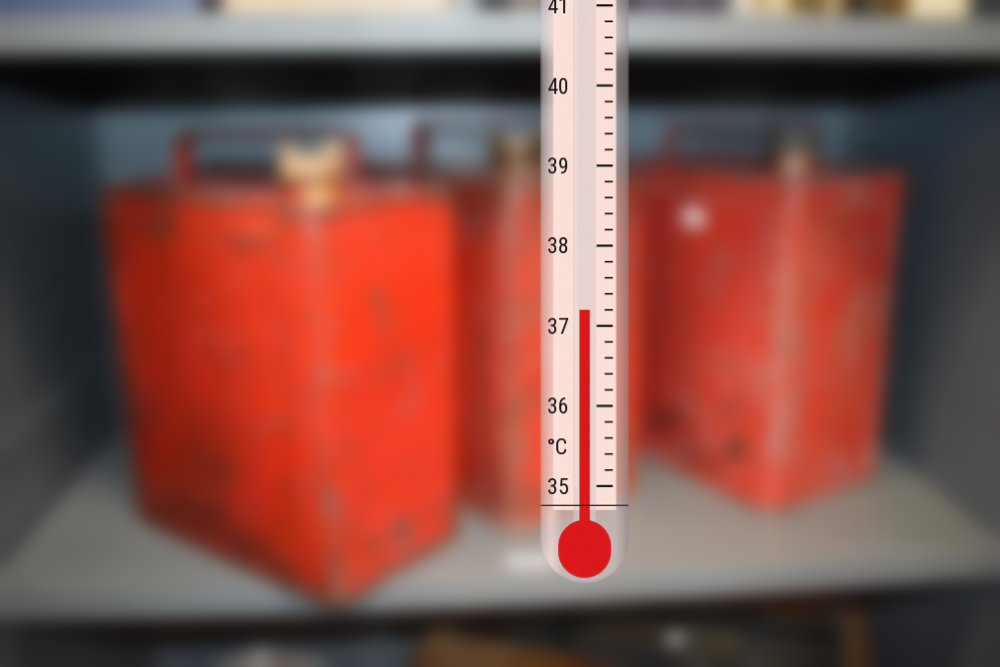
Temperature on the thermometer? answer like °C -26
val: °C 37.2
